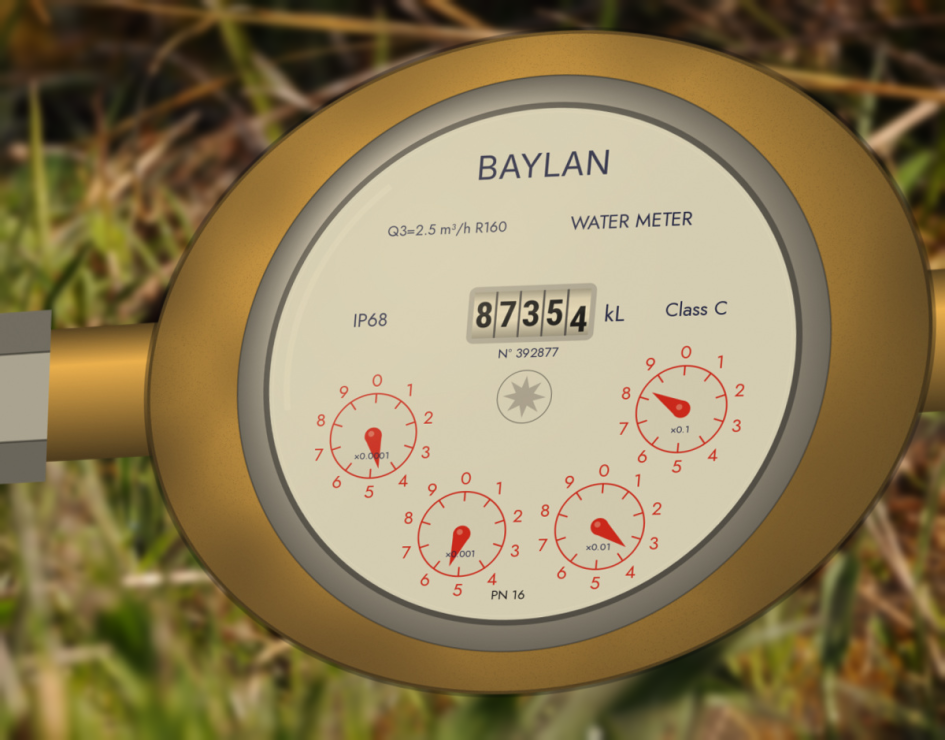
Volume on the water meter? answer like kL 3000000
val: kL 87353.8354
